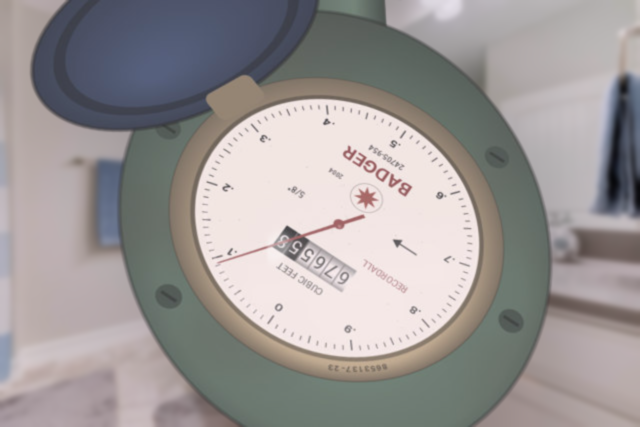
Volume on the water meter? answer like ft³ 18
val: ft³ 676558.09
